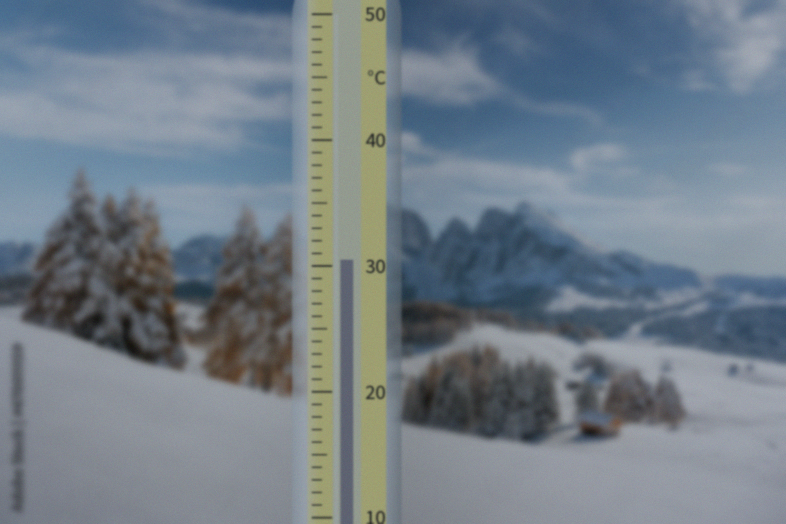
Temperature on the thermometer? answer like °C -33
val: °C 30.5
